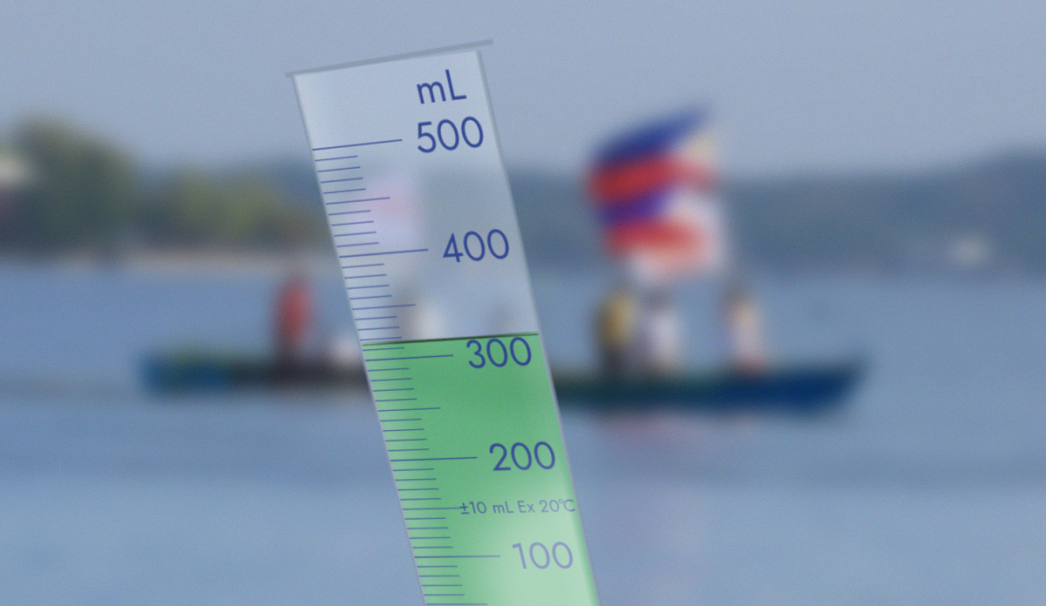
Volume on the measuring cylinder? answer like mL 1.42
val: mL 315
